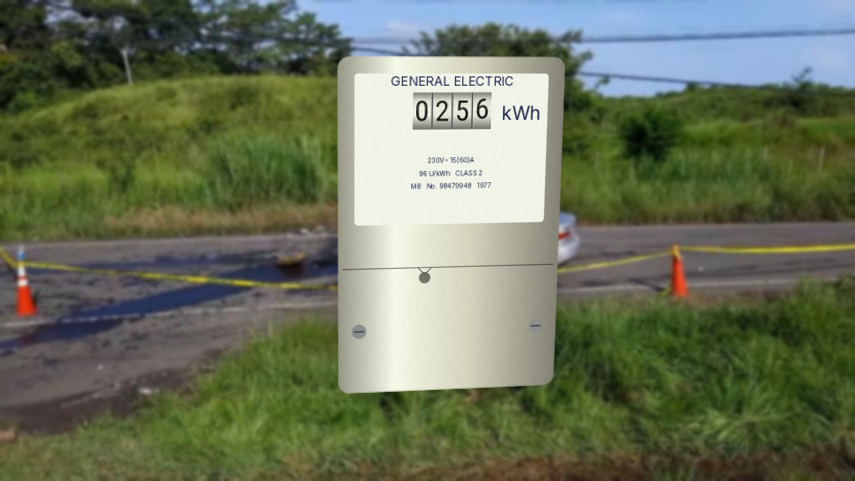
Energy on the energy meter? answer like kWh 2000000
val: kWh 256
